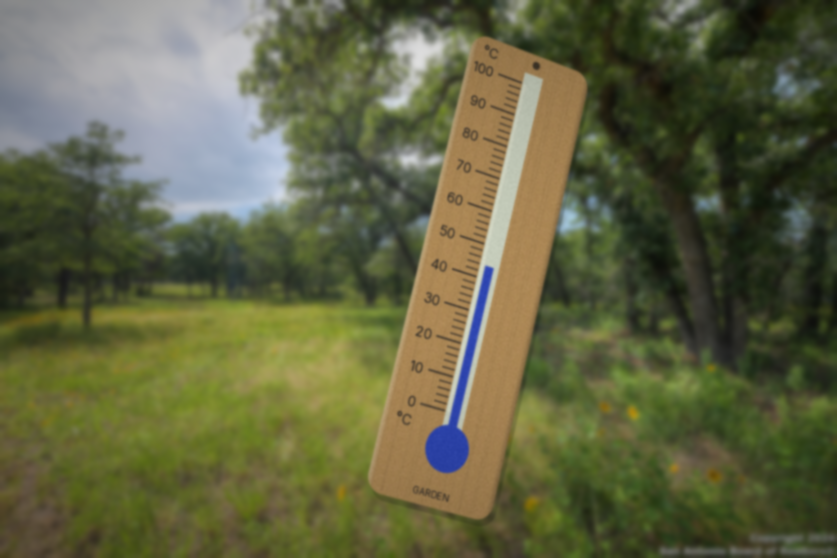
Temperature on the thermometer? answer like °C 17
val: °C 44
